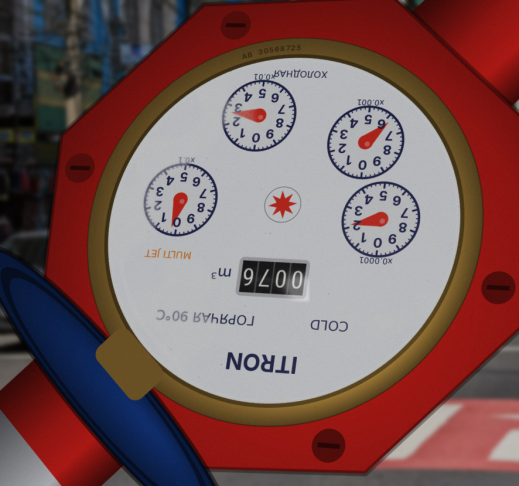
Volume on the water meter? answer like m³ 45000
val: m³ 76.0262
